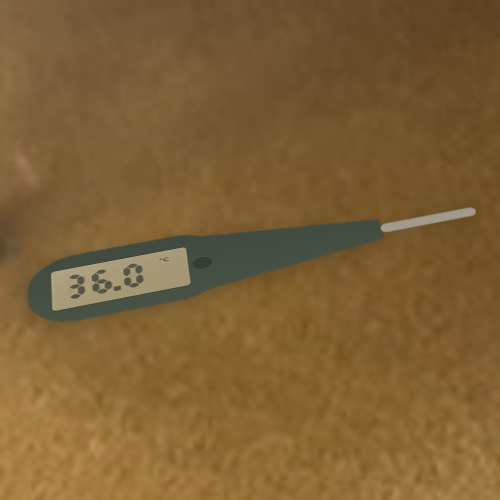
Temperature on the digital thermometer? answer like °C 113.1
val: °C 36.0
